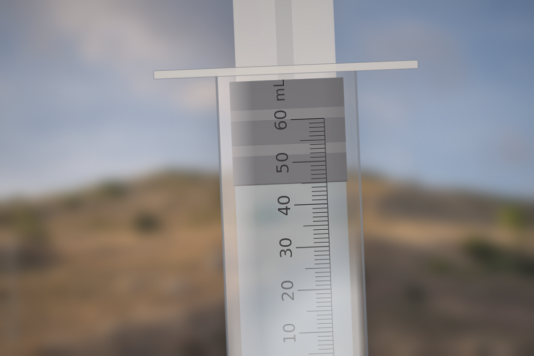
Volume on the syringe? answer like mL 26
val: mL 45
